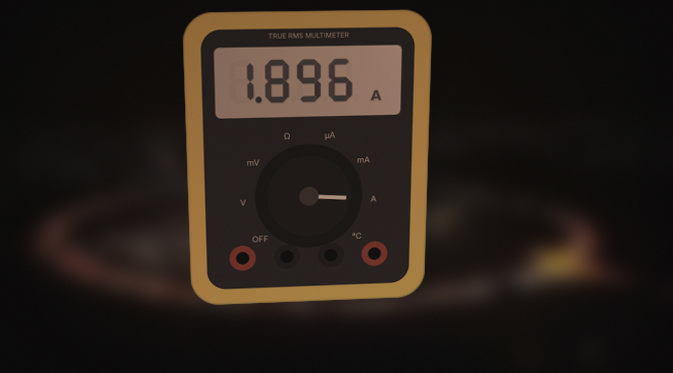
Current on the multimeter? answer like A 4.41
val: A 1.896
